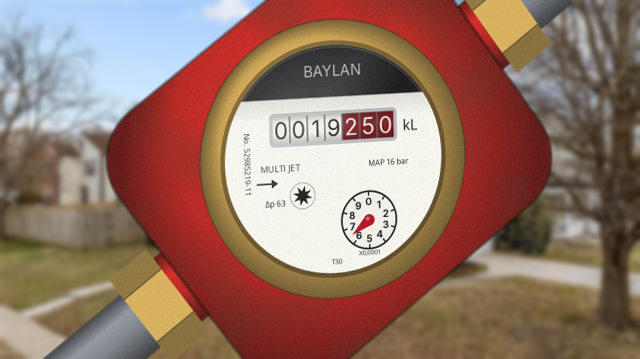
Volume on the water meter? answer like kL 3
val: kL 19.2506
